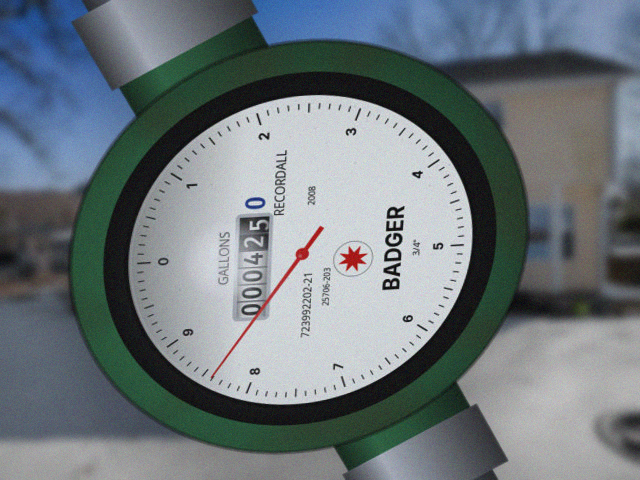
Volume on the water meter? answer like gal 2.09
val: gal 4248.4
